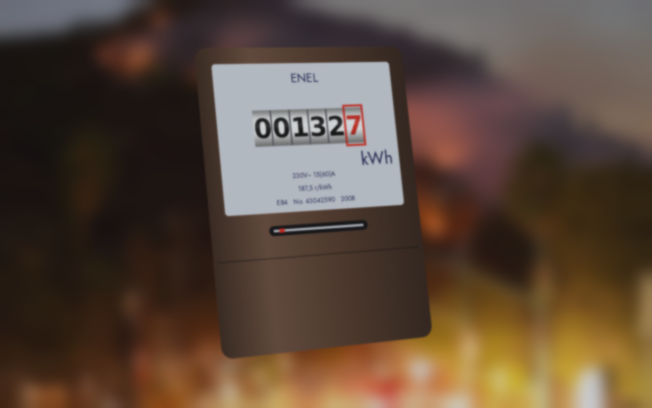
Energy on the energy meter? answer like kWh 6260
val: kWh 132.7
